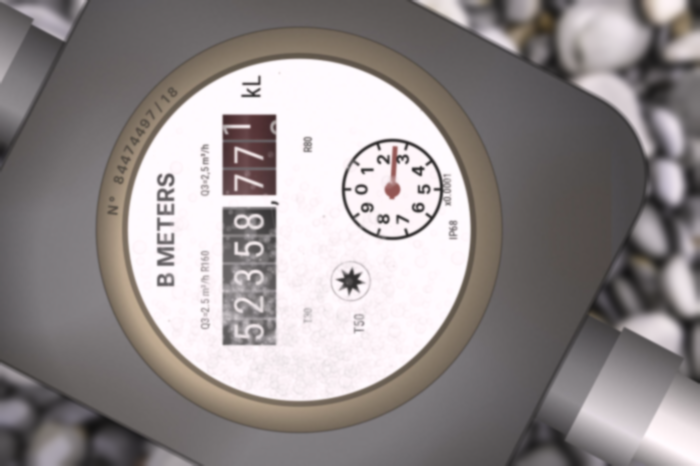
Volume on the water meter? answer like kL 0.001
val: kL 52358.7712
